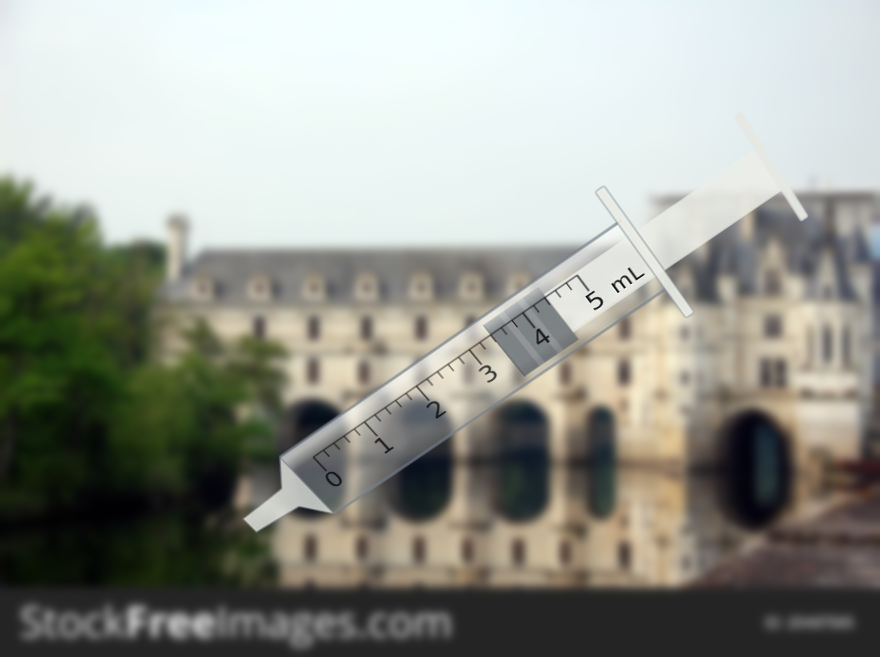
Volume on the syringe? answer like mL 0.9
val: mL 3.4
